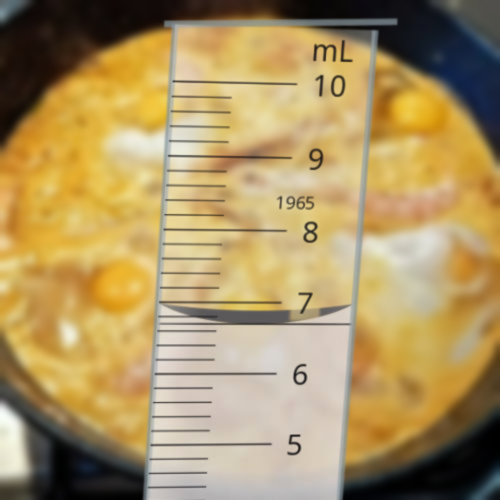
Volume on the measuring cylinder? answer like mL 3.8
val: mL 6.7
